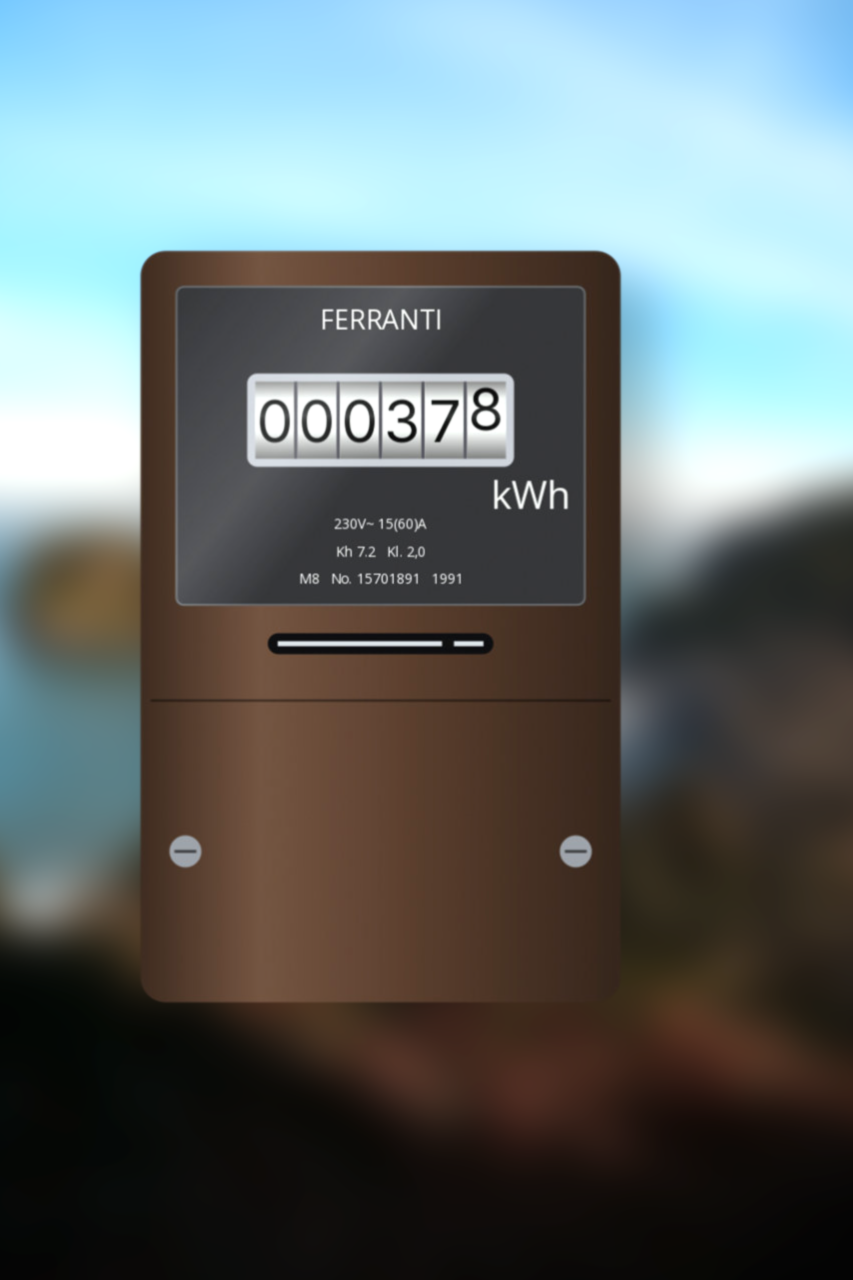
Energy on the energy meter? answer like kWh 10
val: kWh 378
